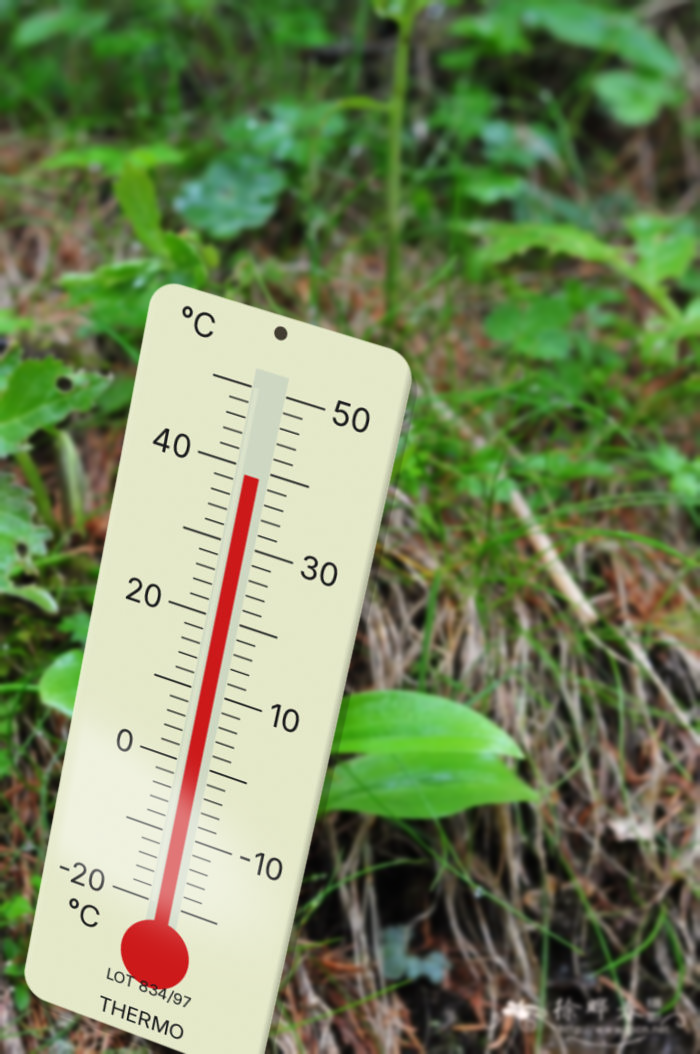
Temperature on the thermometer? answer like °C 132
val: °C 39
